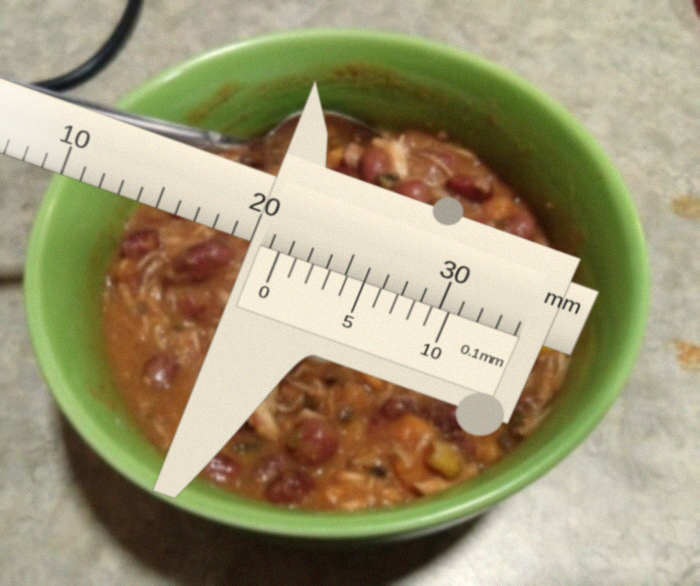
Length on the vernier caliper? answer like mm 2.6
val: mm 21.5
